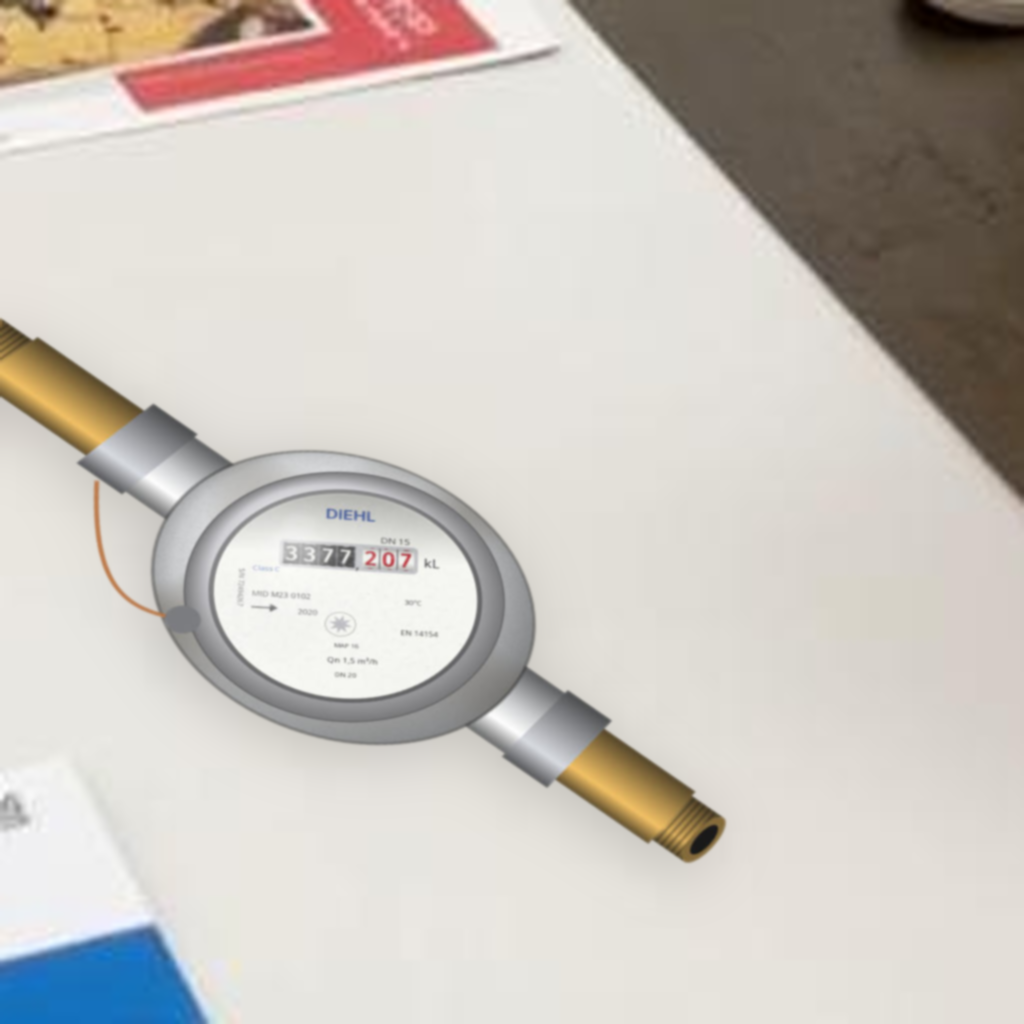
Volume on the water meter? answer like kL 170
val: kL 3377.207
